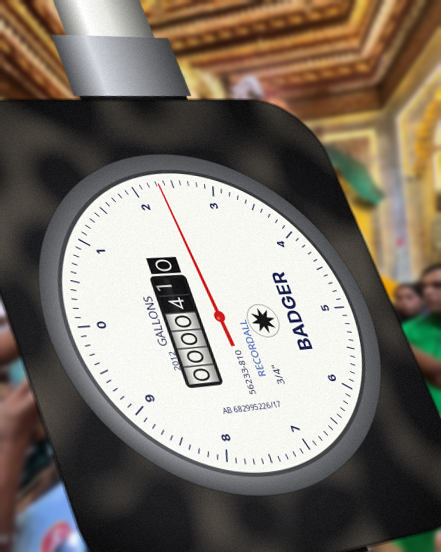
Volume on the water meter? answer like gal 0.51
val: gal 412.3
